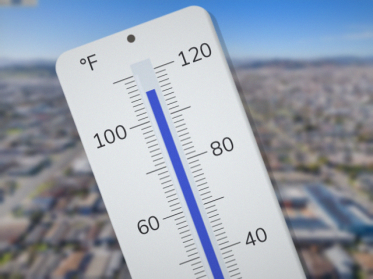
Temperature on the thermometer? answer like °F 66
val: °F 112
